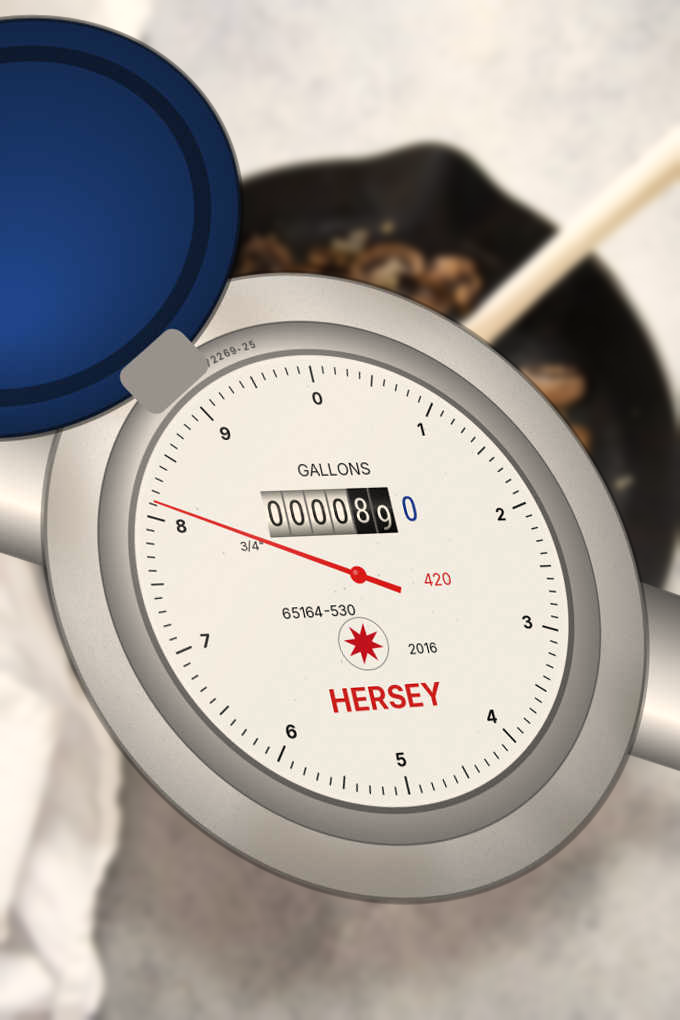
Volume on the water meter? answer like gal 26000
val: gal 888.1
